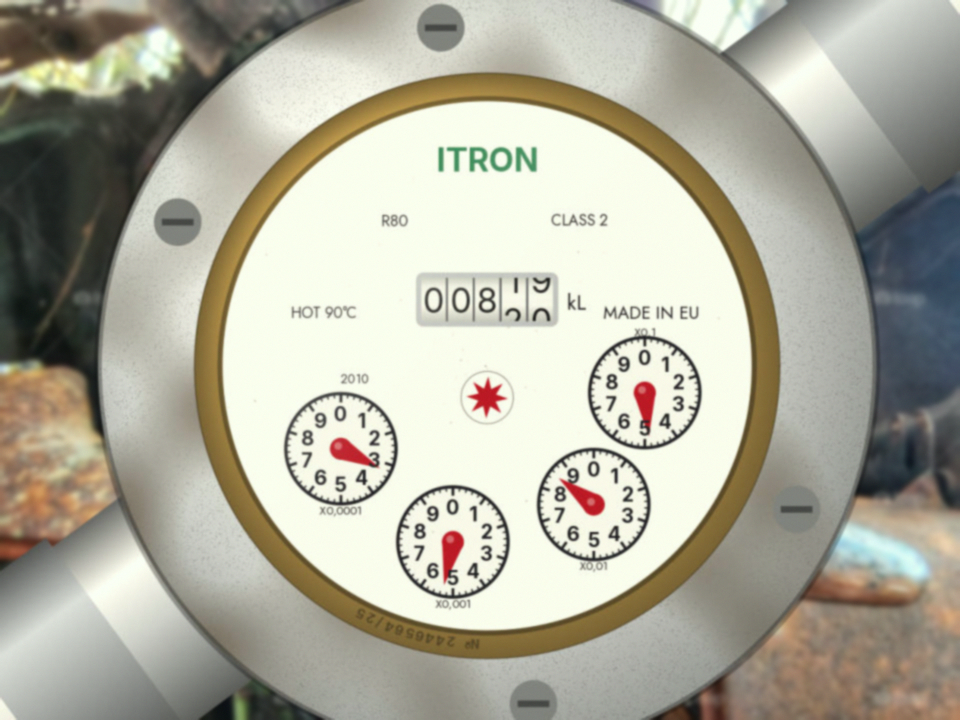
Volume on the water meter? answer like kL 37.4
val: kL 819.4853
